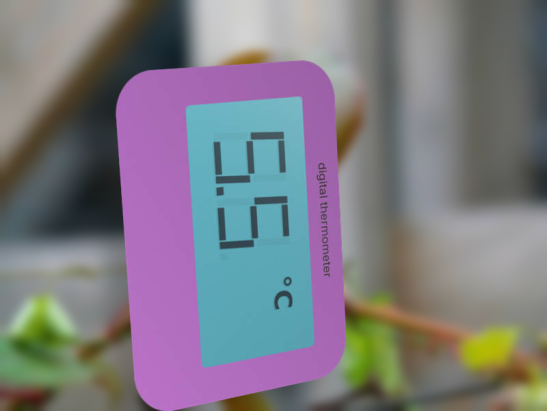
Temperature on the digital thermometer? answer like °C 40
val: °C 5.5
